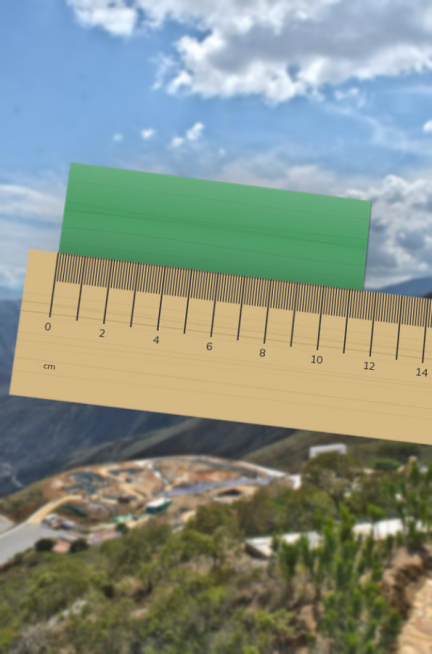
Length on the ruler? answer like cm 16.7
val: cm 11.5
